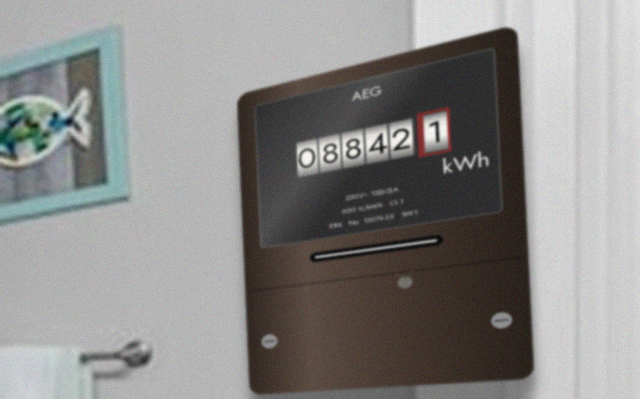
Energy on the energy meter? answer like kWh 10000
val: kWh 8842.1
